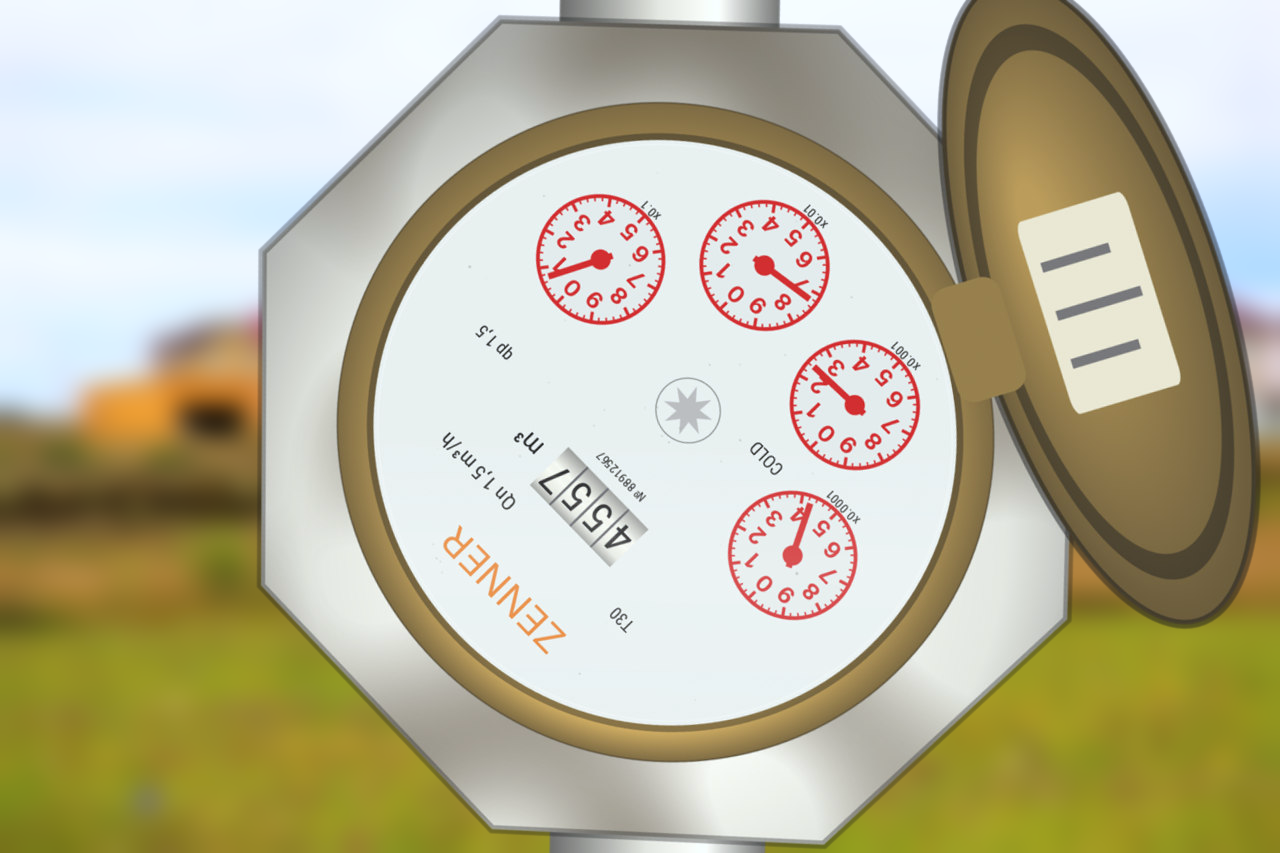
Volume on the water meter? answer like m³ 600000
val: m³ 4557.0724
